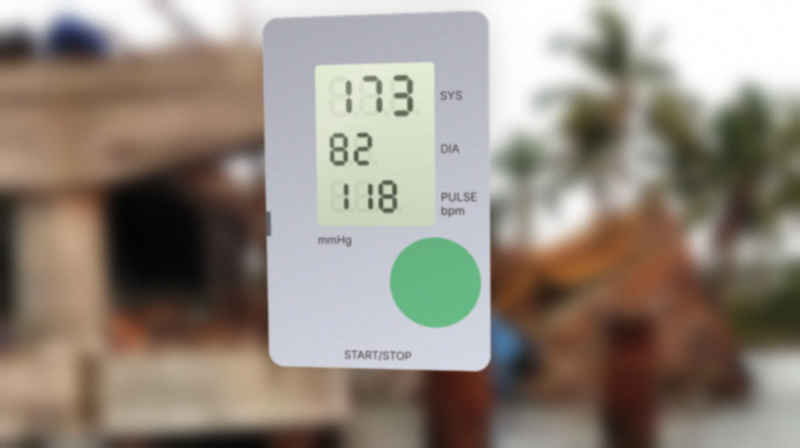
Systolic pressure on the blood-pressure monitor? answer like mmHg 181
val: mmHg 173
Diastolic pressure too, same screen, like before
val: mmHg 82
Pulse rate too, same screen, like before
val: bpm 118
